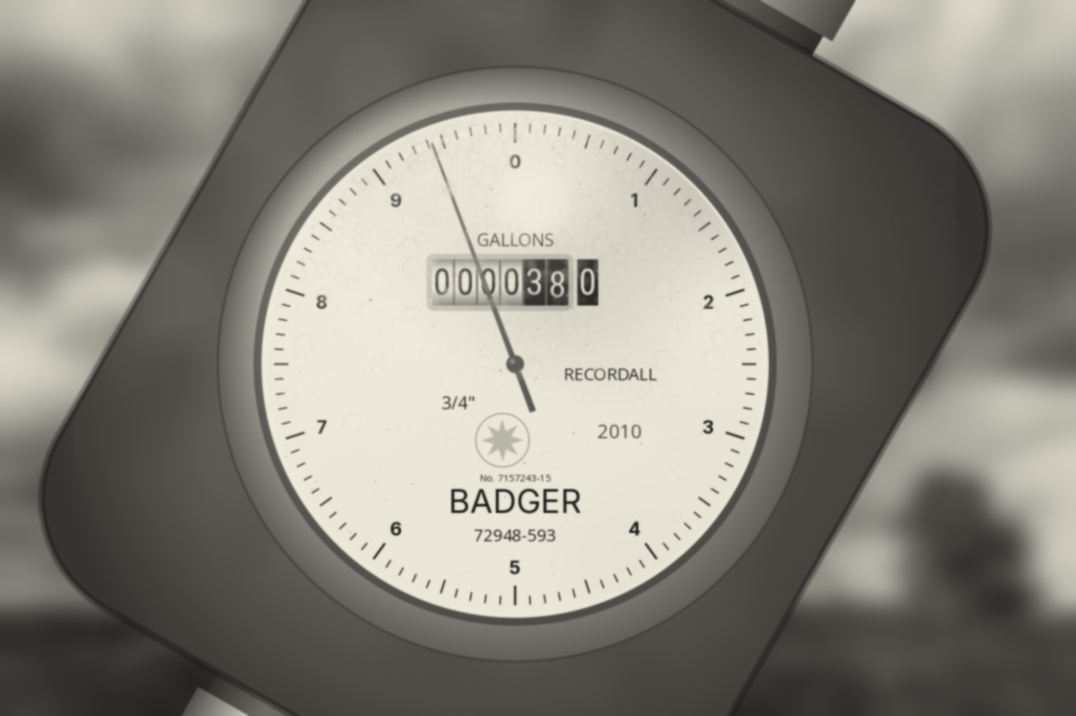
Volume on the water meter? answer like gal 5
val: gal 379.4
